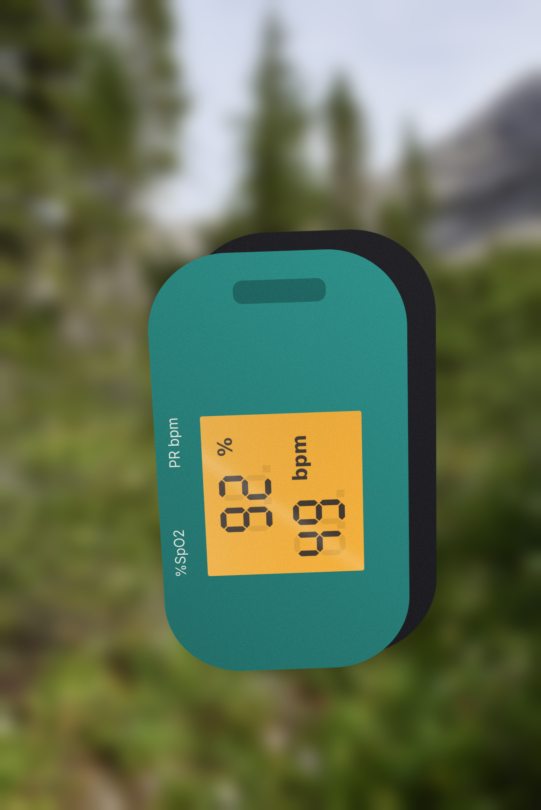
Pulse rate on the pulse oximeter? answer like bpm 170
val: bpm 49
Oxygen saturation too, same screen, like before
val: % 92
